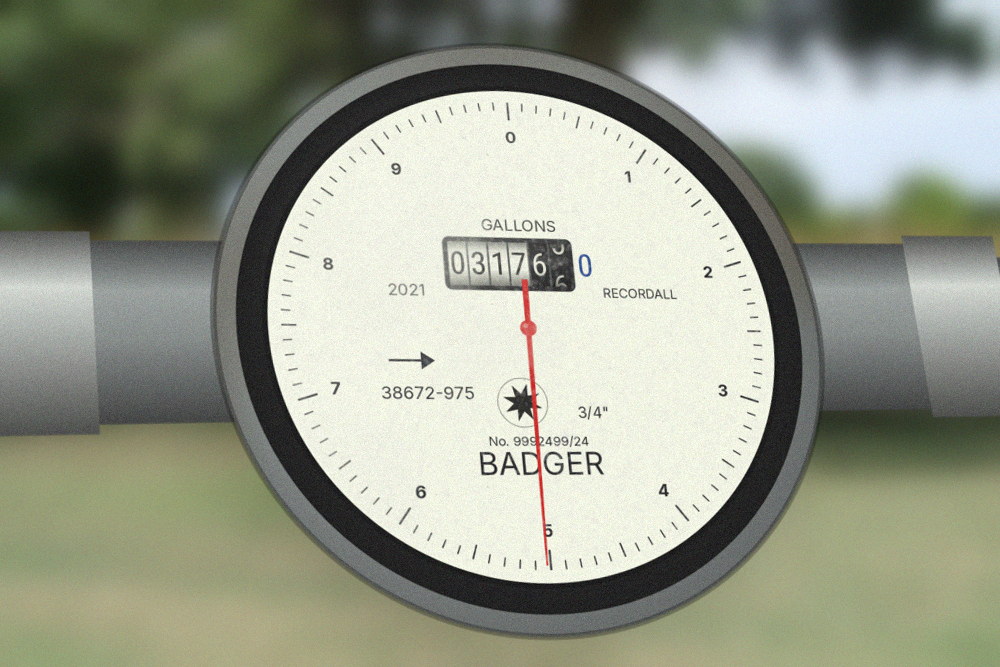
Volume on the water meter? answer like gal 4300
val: gal 317655.0
